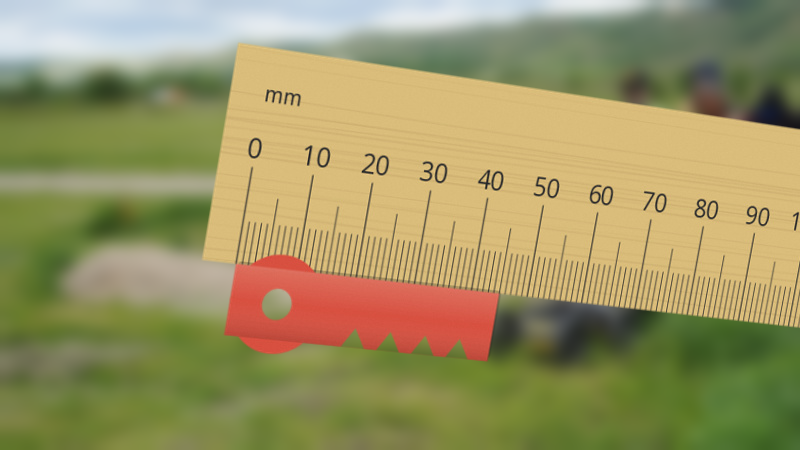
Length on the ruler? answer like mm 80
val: mm 45
